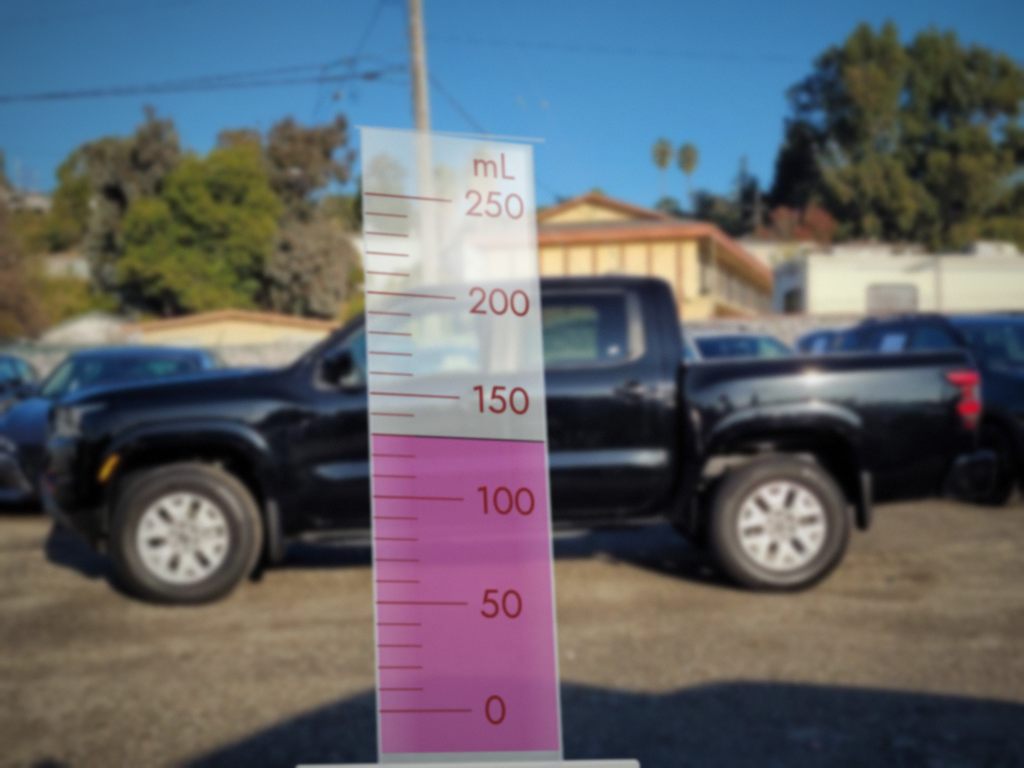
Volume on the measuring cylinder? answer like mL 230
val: mL 130
